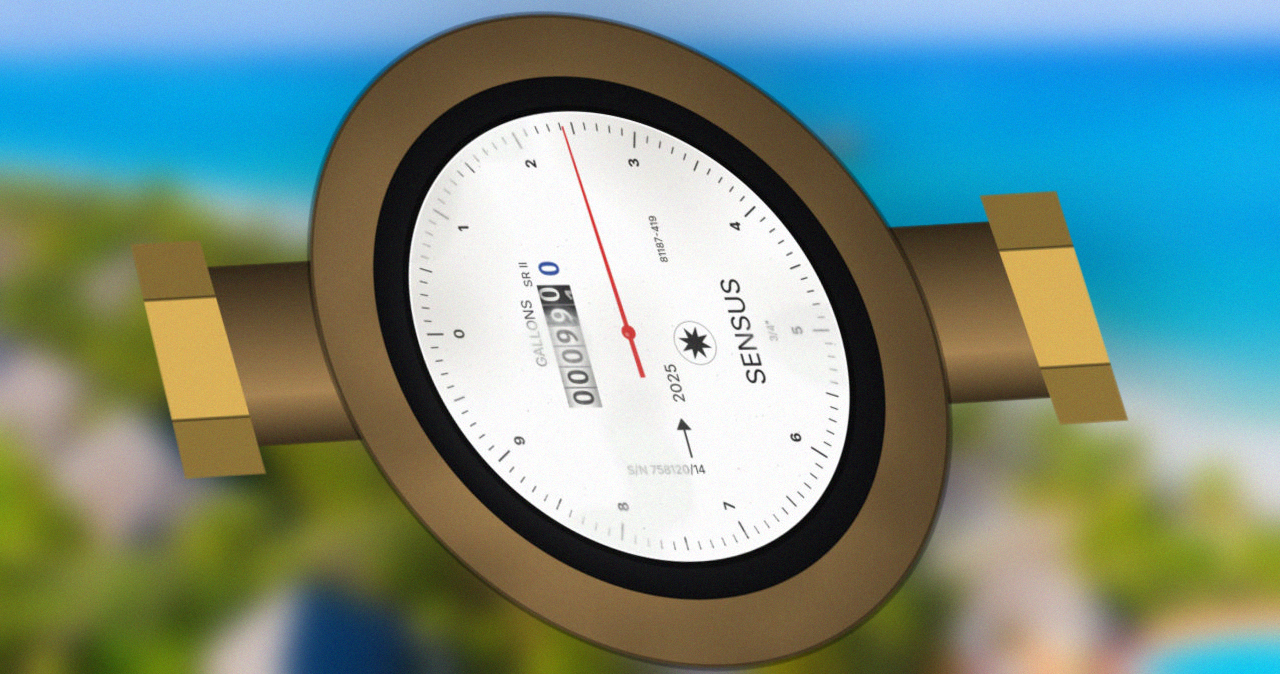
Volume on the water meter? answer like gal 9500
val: gal 9902.4
